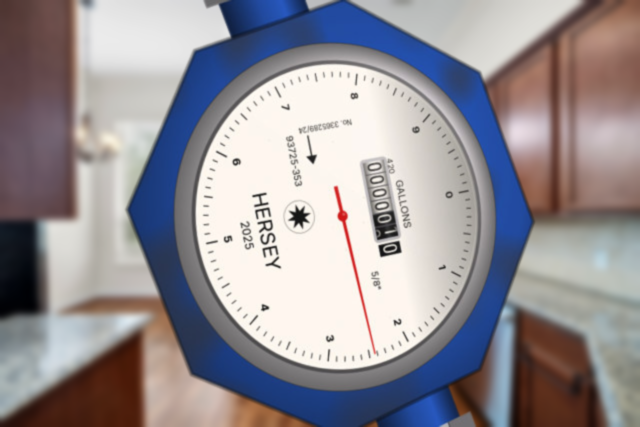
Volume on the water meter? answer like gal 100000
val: gal 12.4
